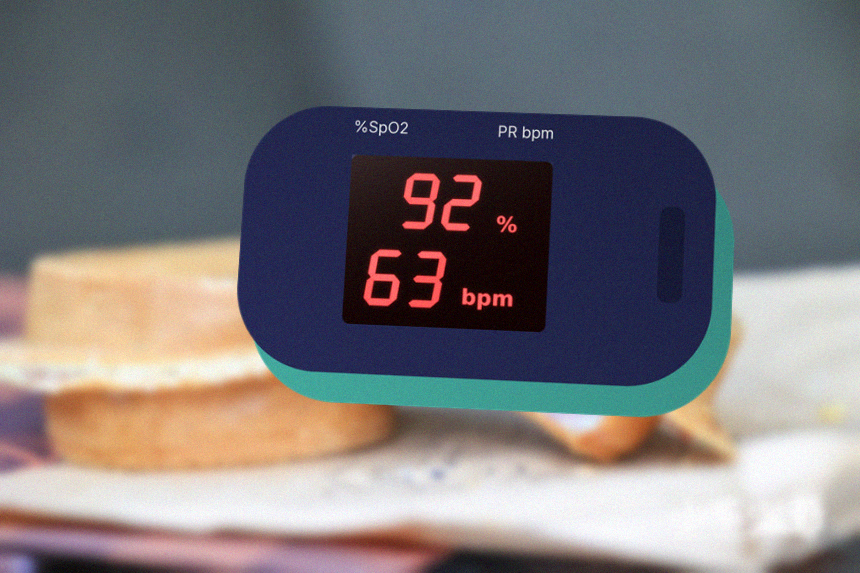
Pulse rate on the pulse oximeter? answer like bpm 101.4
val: bpm 63
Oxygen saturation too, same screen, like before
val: % 92
